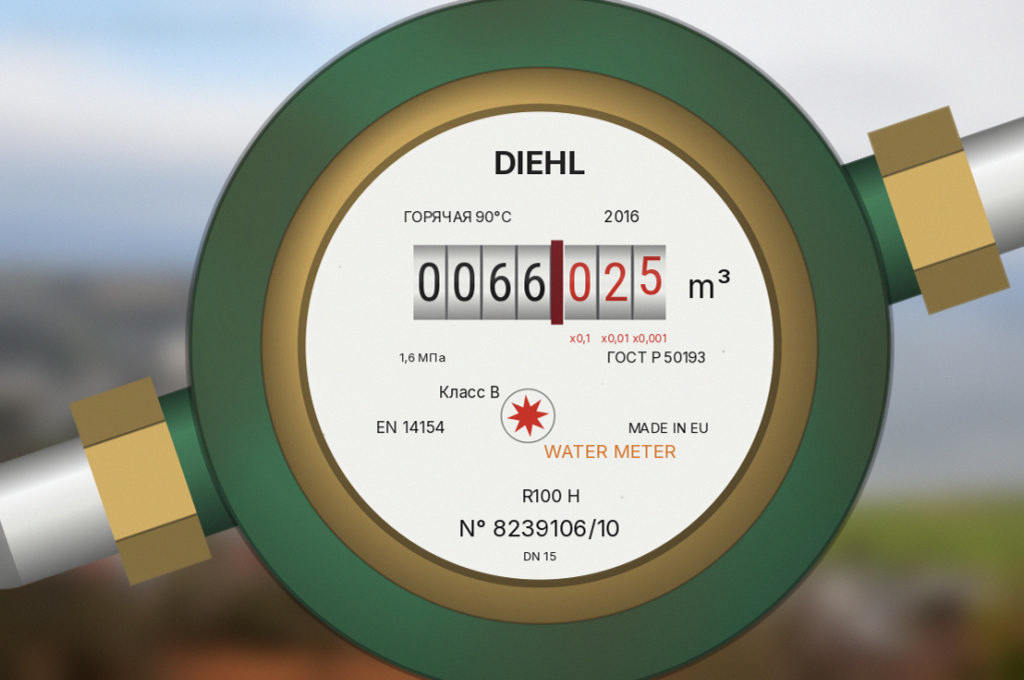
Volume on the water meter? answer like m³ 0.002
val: m³ 66.025
